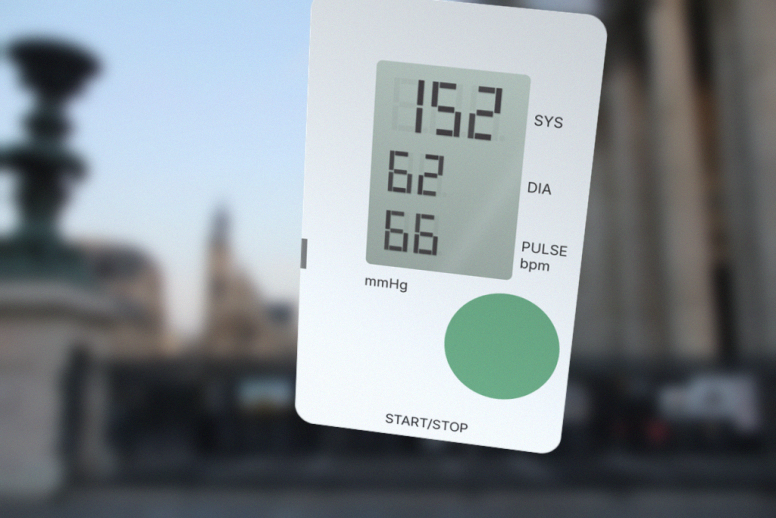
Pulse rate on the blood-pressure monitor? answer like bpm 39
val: bpm 66
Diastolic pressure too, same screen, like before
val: mmHg 62
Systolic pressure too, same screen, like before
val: mmHg 152
